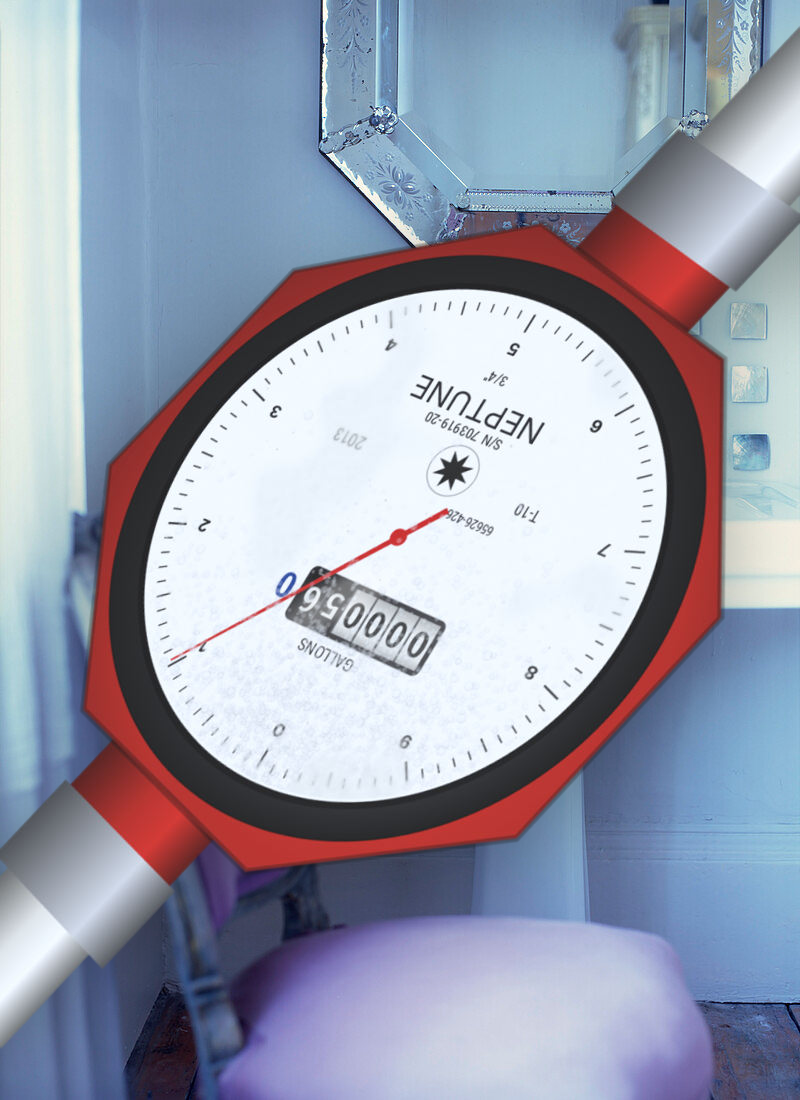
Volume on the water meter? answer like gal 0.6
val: gal 561.0
